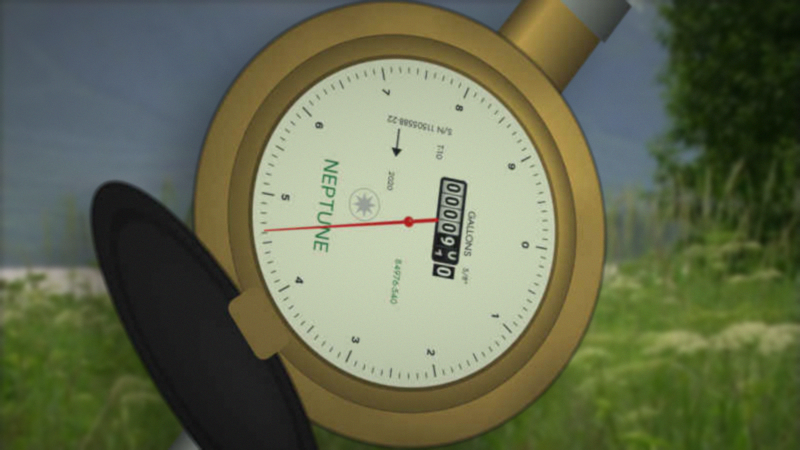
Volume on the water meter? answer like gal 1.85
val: gal 904.6
